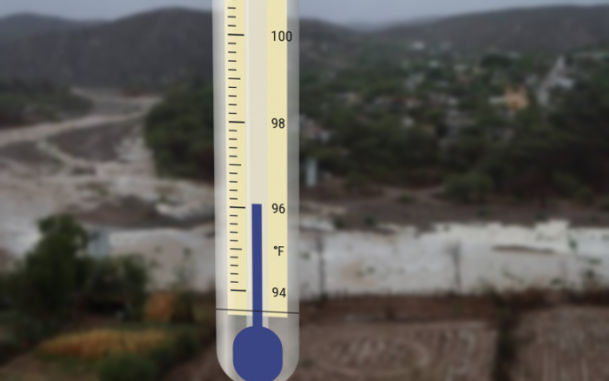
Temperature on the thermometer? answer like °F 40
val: °F 96.1
